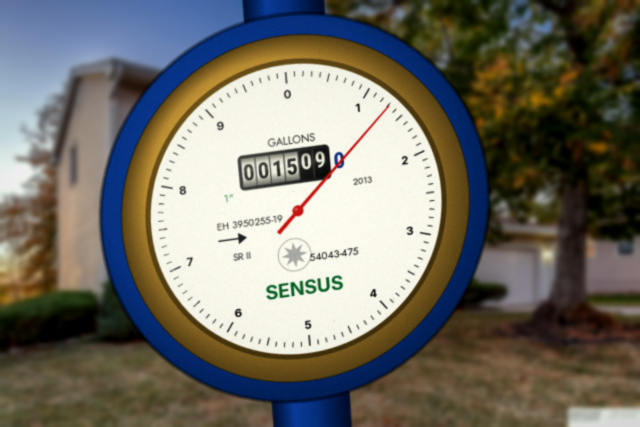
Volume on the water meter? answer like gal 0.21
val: gal 15091.3
